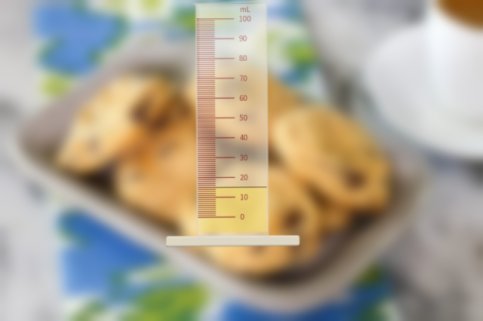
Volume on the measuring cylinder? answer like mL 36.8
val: mL 15
